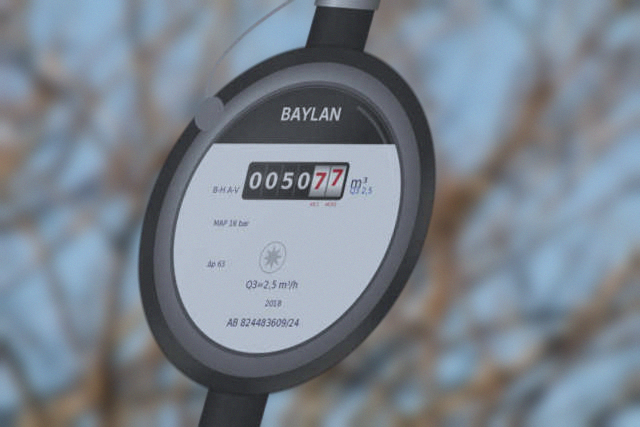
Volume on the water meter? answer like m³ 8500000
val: m³ 50.77
